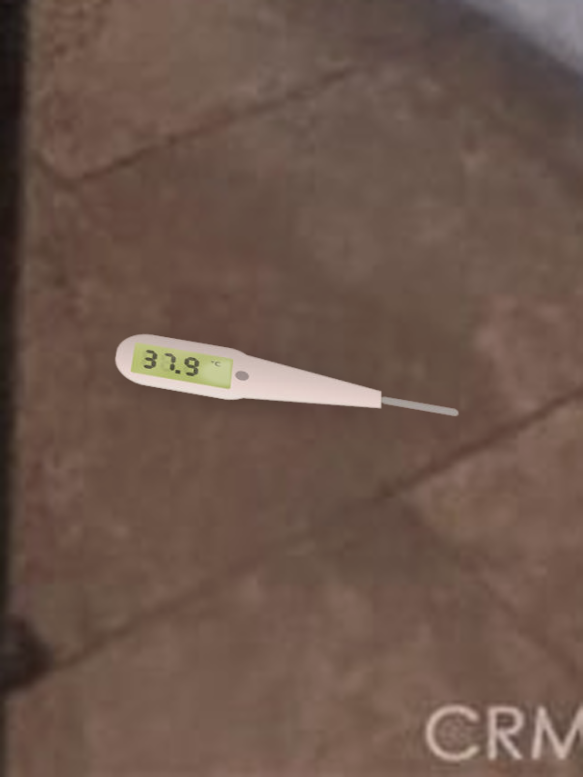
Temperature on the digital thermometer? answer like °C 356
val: °C 37.9
